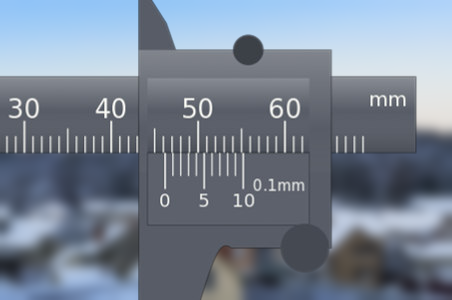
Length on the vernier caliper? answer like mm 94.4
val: mm 46.2
